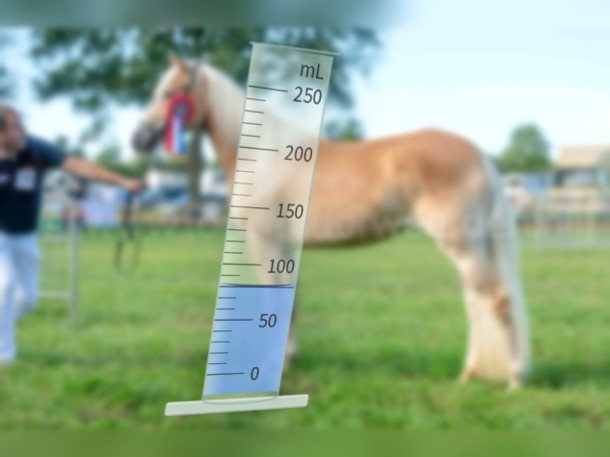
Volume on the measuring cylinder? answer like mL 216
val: mL 80
